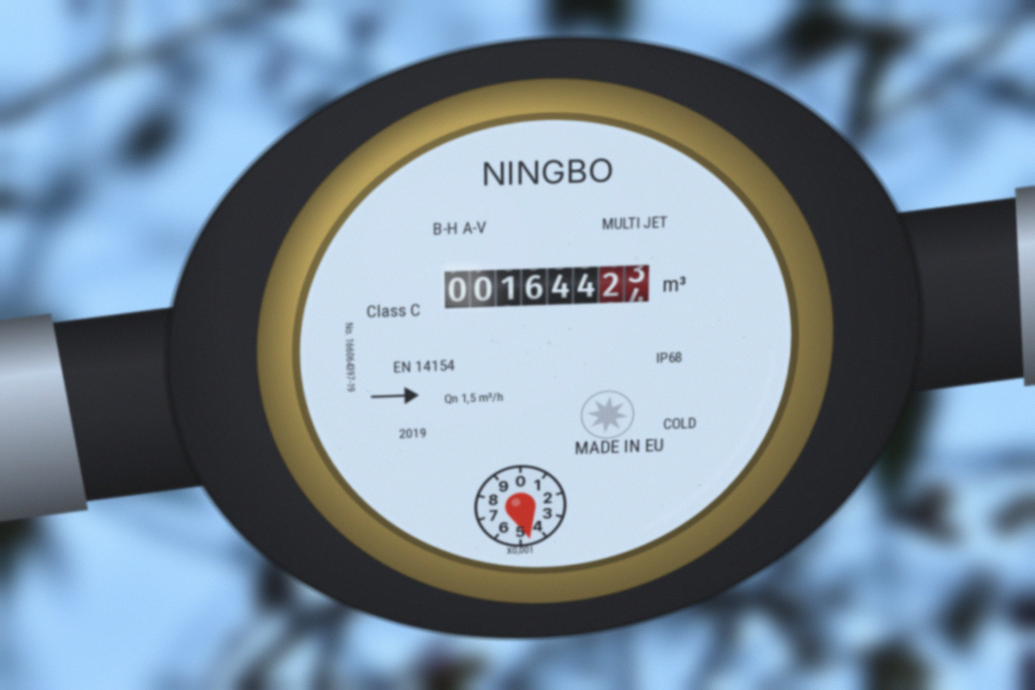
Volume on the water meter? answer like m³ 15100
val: m³ 1644.234
